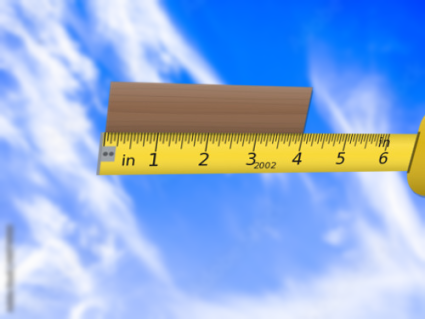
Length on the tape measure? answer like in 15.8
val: in 4
